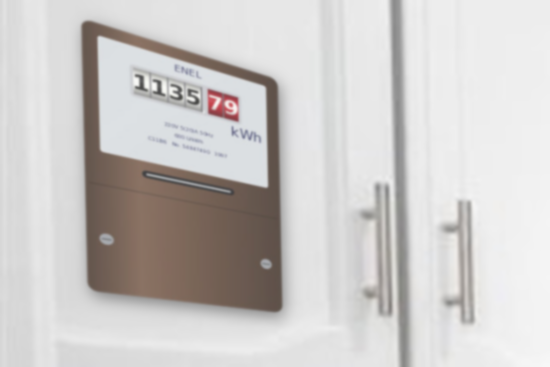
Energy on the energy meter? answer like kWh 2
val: kWh 1135.79
